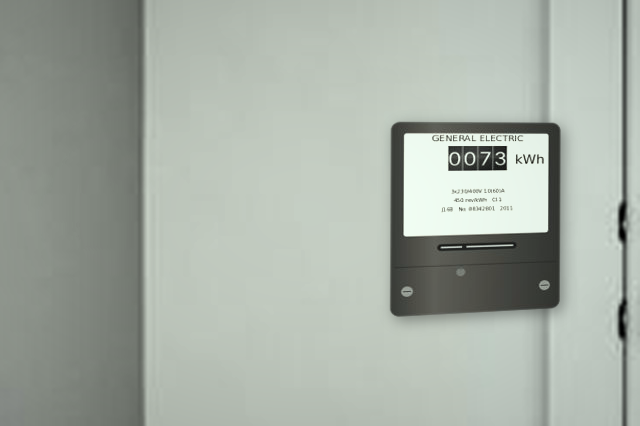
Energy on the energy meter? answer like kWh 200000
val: kWh 73
